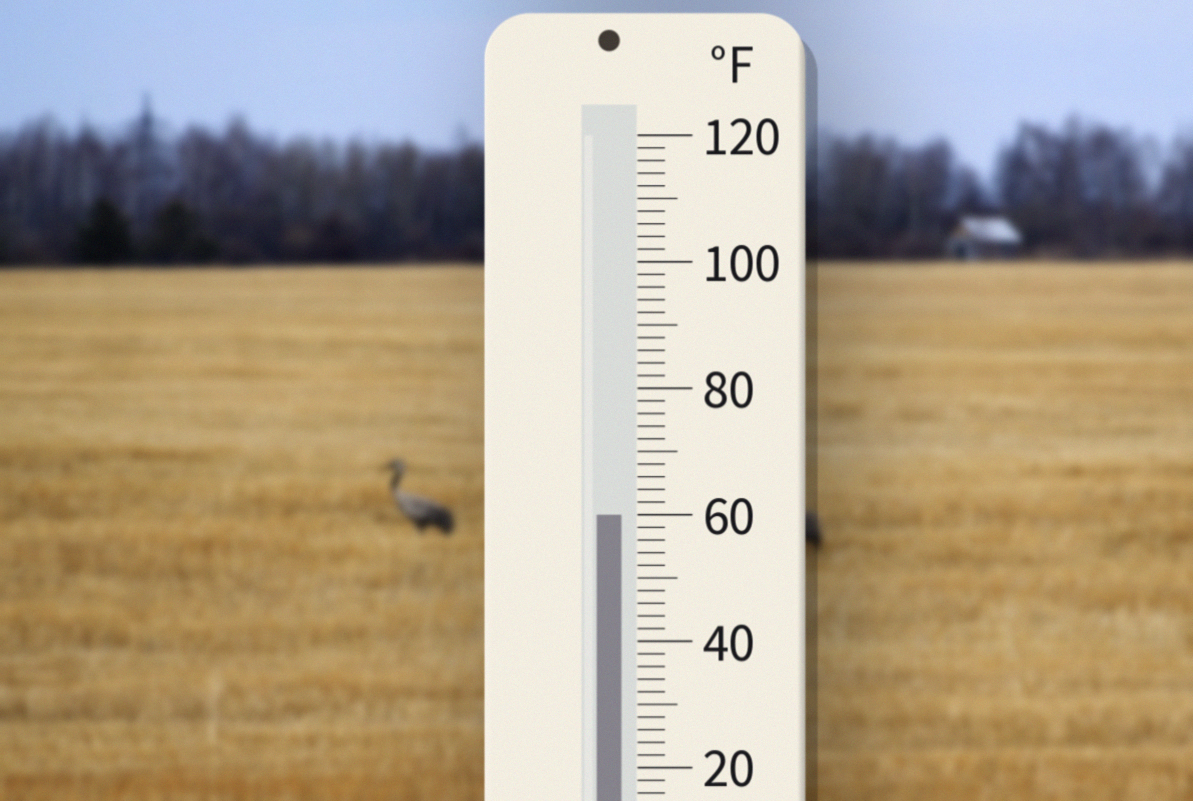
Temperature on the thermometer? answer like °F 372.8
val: °F 60
